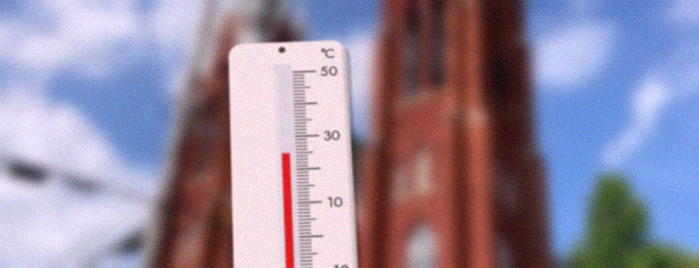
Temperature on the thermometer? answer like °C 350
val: °C 25
